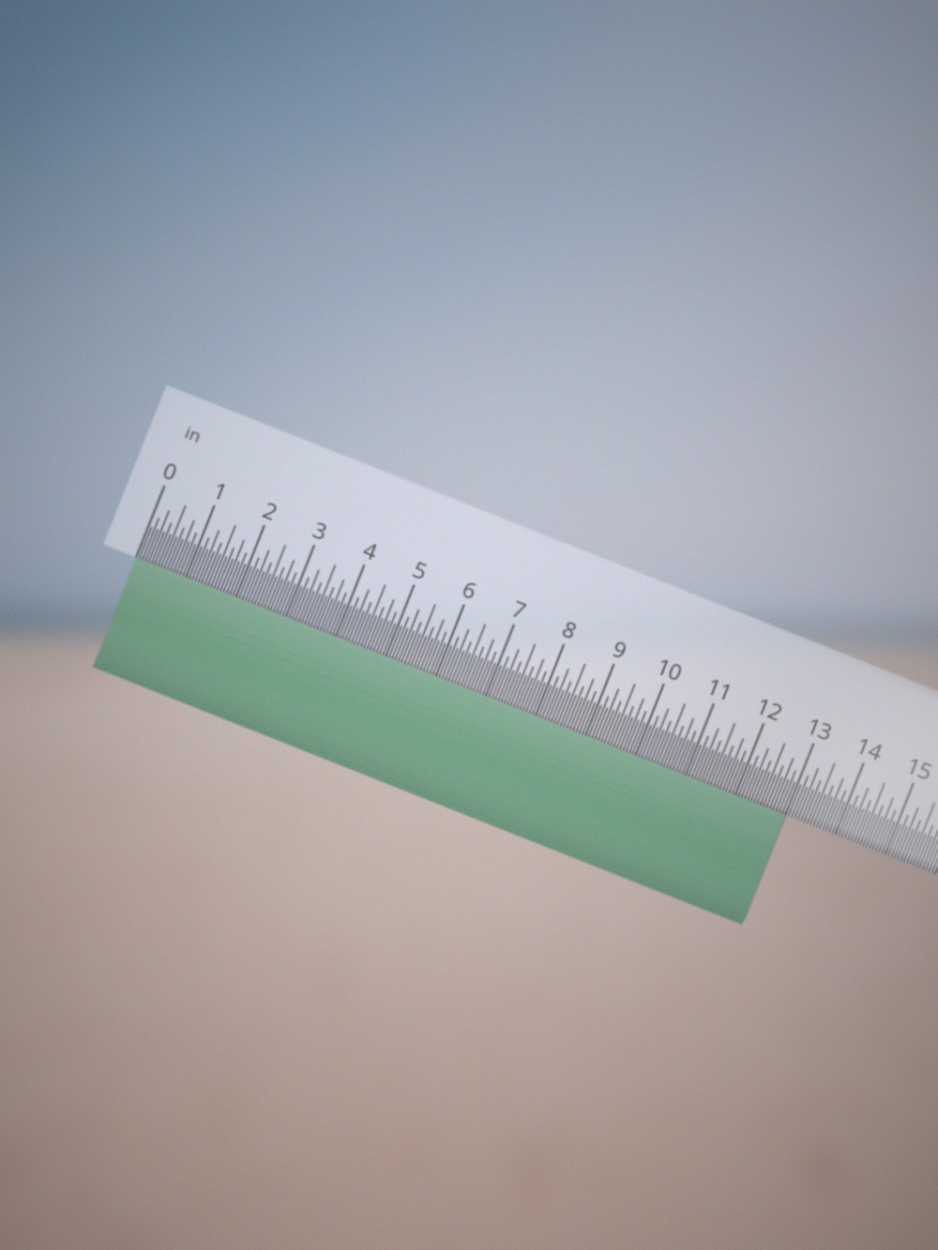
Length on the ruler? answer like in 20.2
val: in 13
